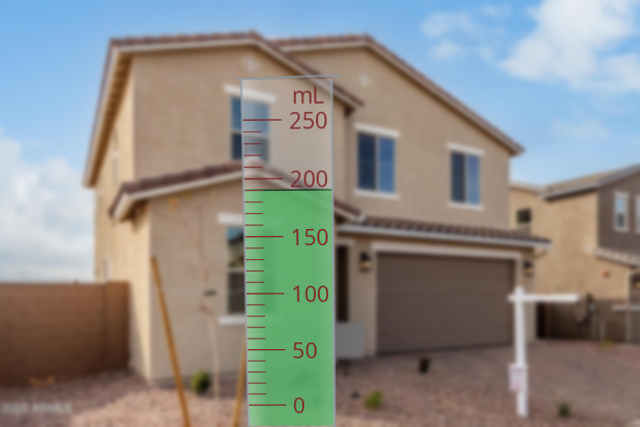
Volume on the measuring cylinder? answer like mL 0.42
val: mL 190
